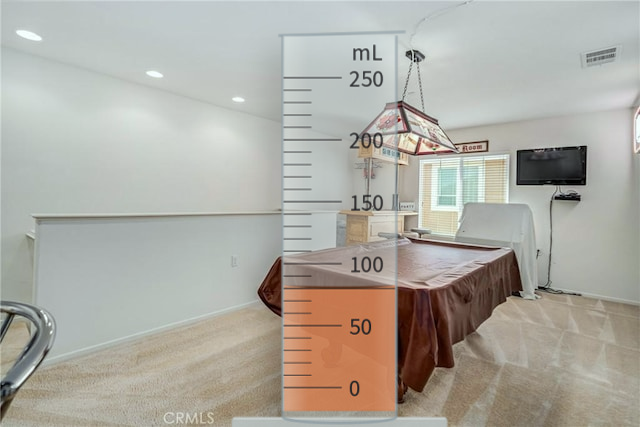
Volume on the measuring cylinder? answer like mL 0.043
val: mL 80
